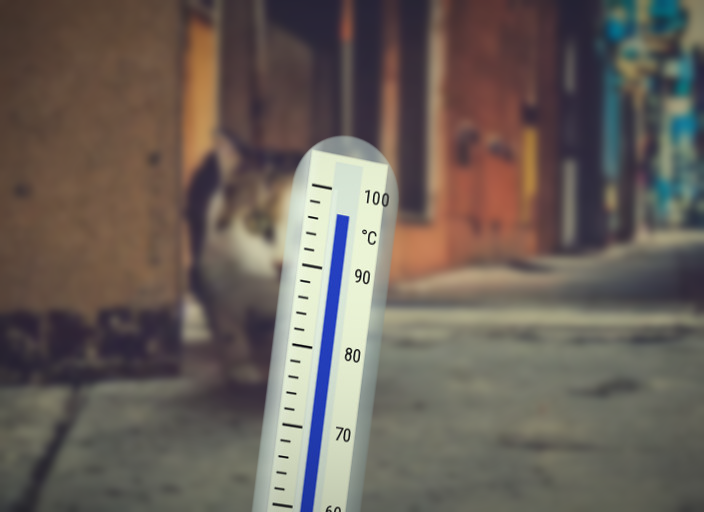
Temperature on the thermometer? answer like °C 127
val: °C 97
